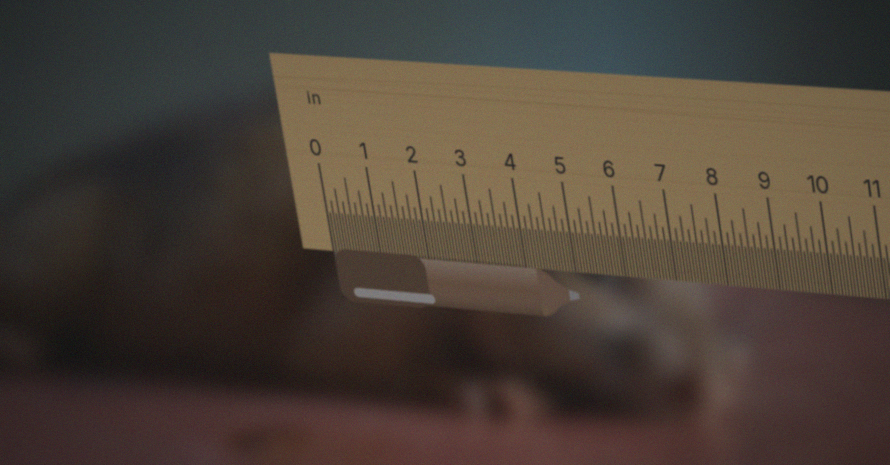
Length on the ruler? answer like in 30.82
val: in 5
